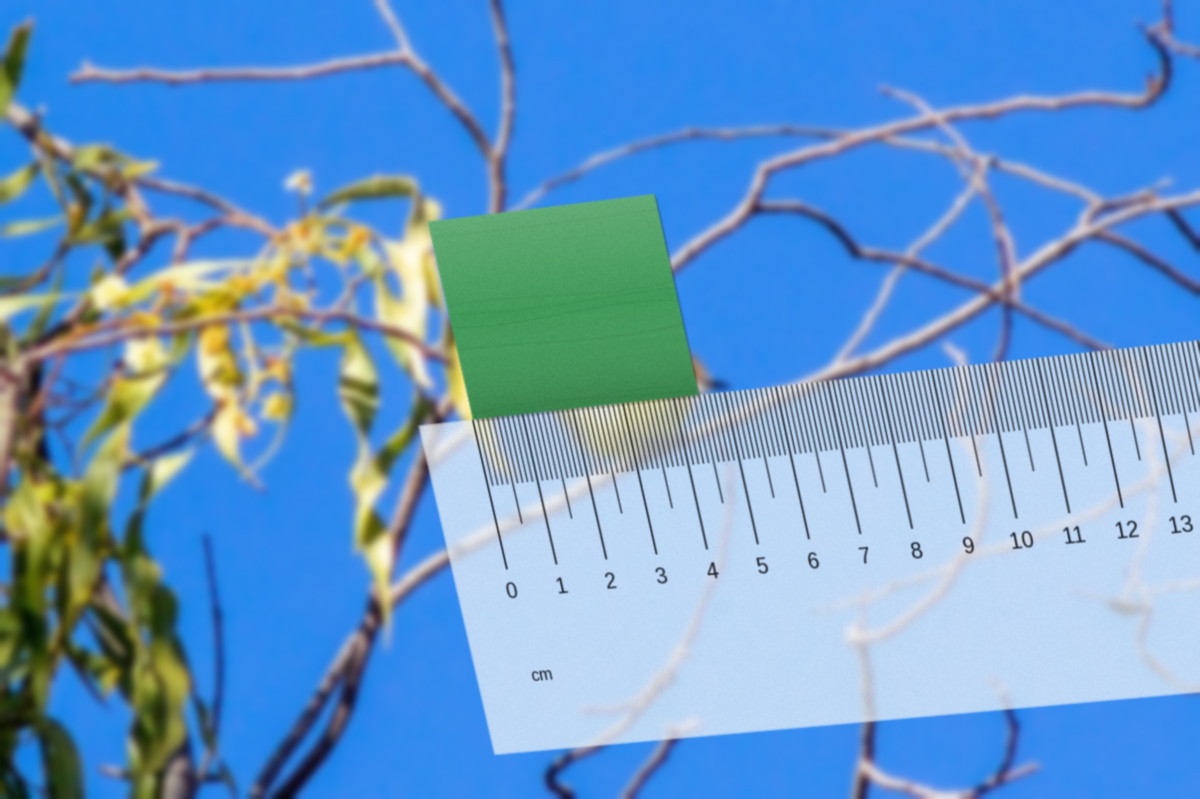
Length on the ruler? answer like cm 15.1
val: cm 4.5
